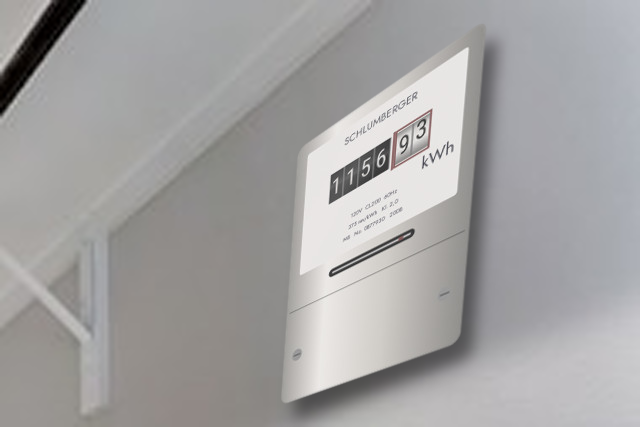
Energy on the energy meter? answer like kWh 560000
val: kWh 1156.93
